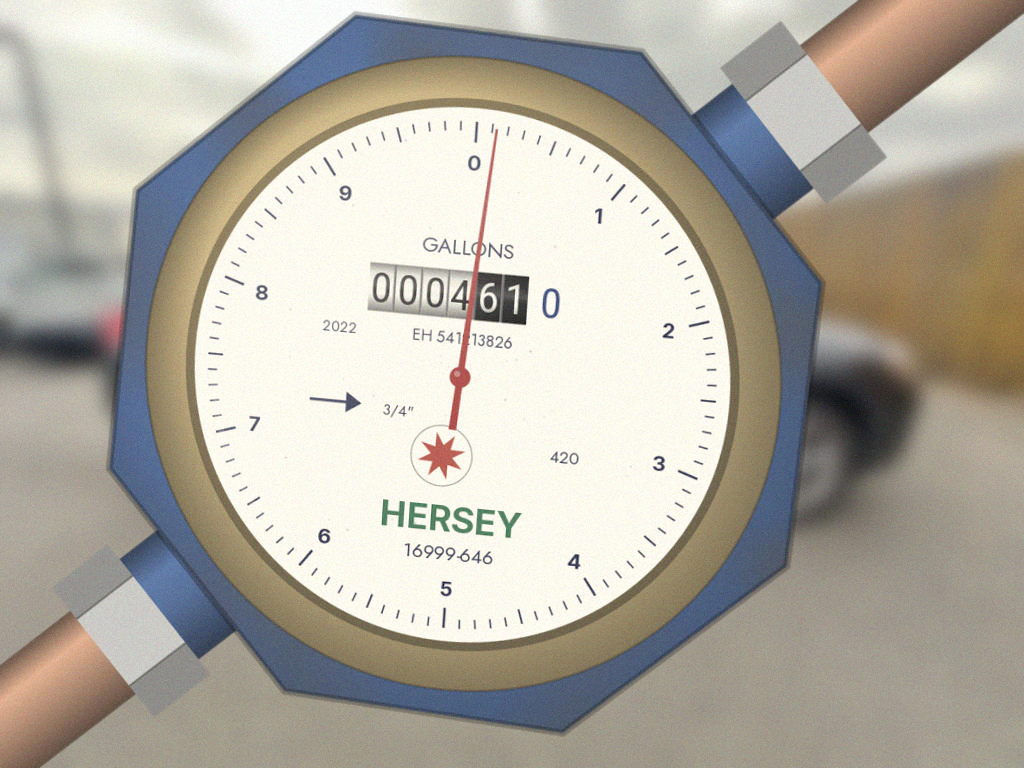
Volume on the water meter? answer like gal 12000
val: gal 4610.1
